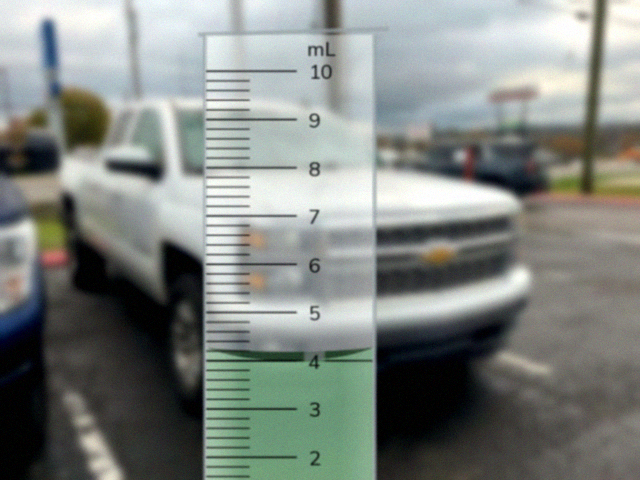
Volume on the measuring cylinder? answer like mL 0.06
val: mL 4
